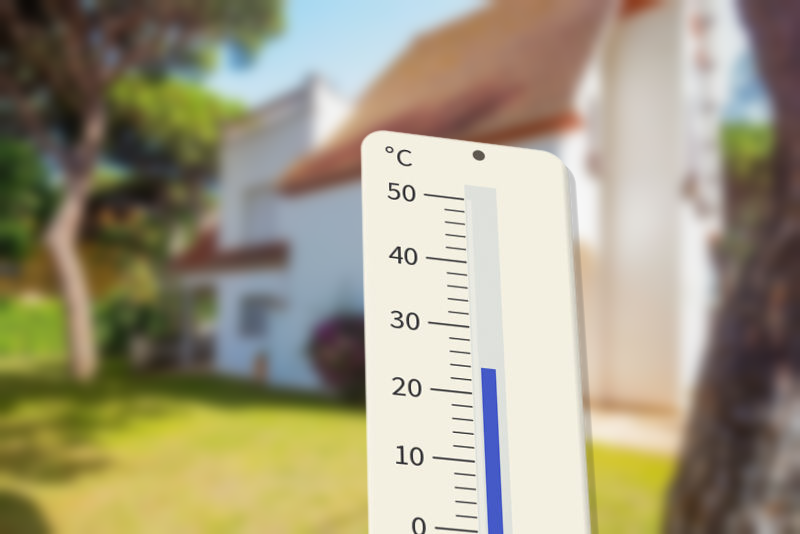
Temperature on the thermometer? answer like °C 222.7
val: °C 24
